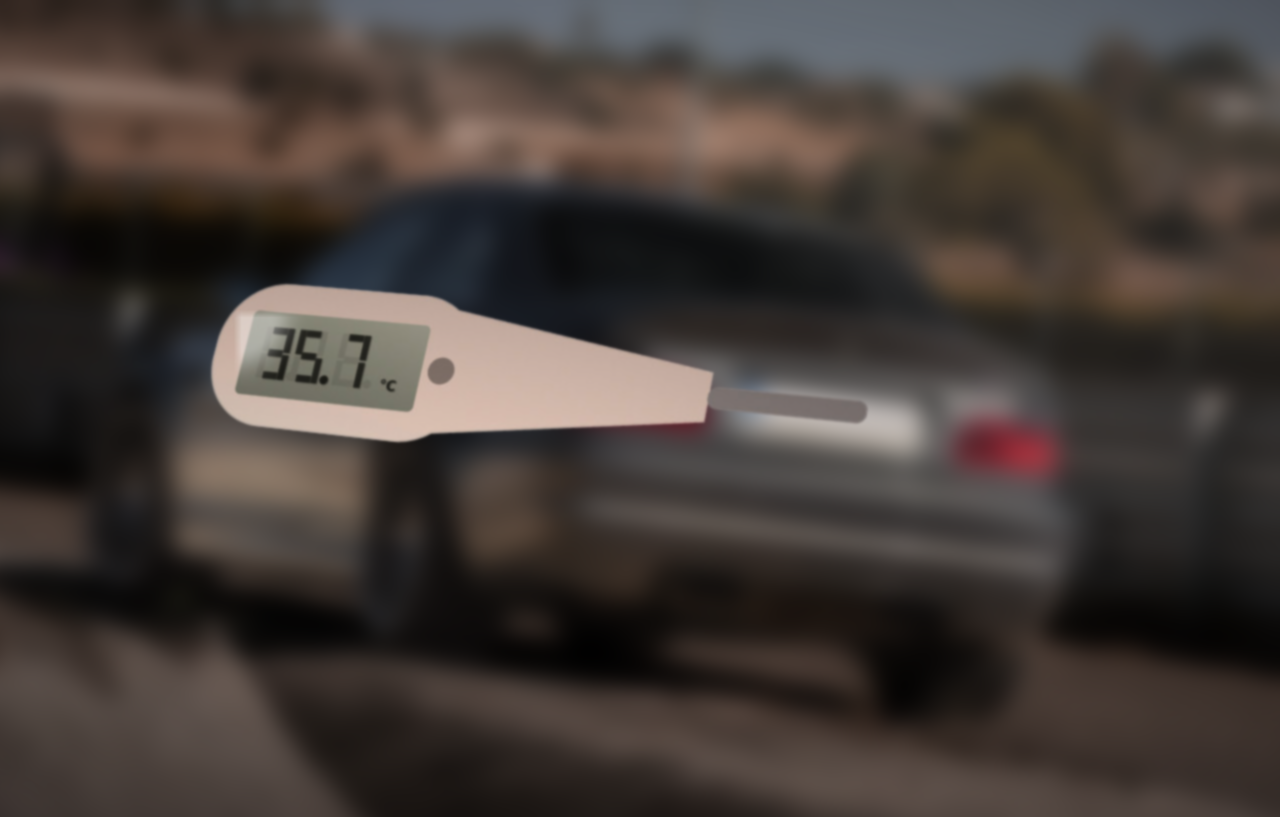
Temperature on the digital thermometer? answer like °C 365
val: °C 35.7
